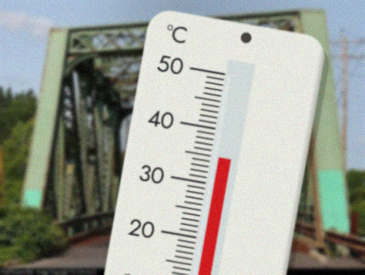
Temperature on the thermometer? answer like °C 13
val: °C 35
